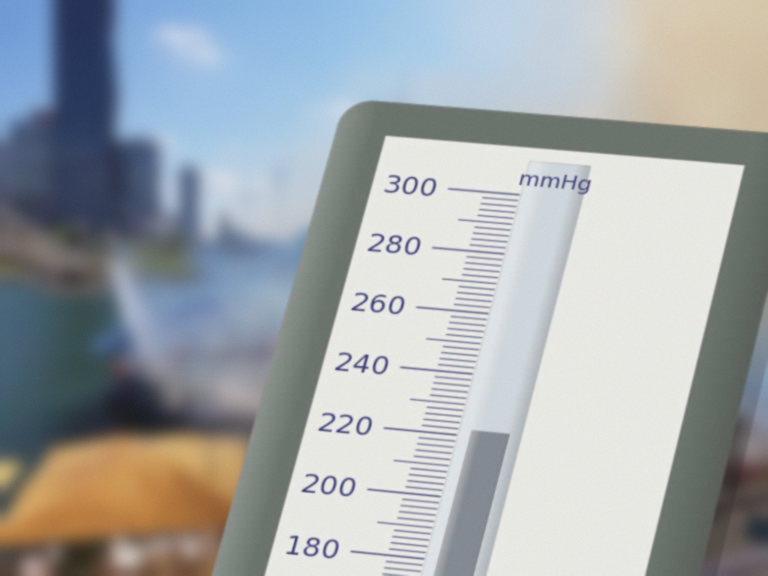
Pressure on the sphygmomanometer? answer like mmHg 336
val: mmHg 222
